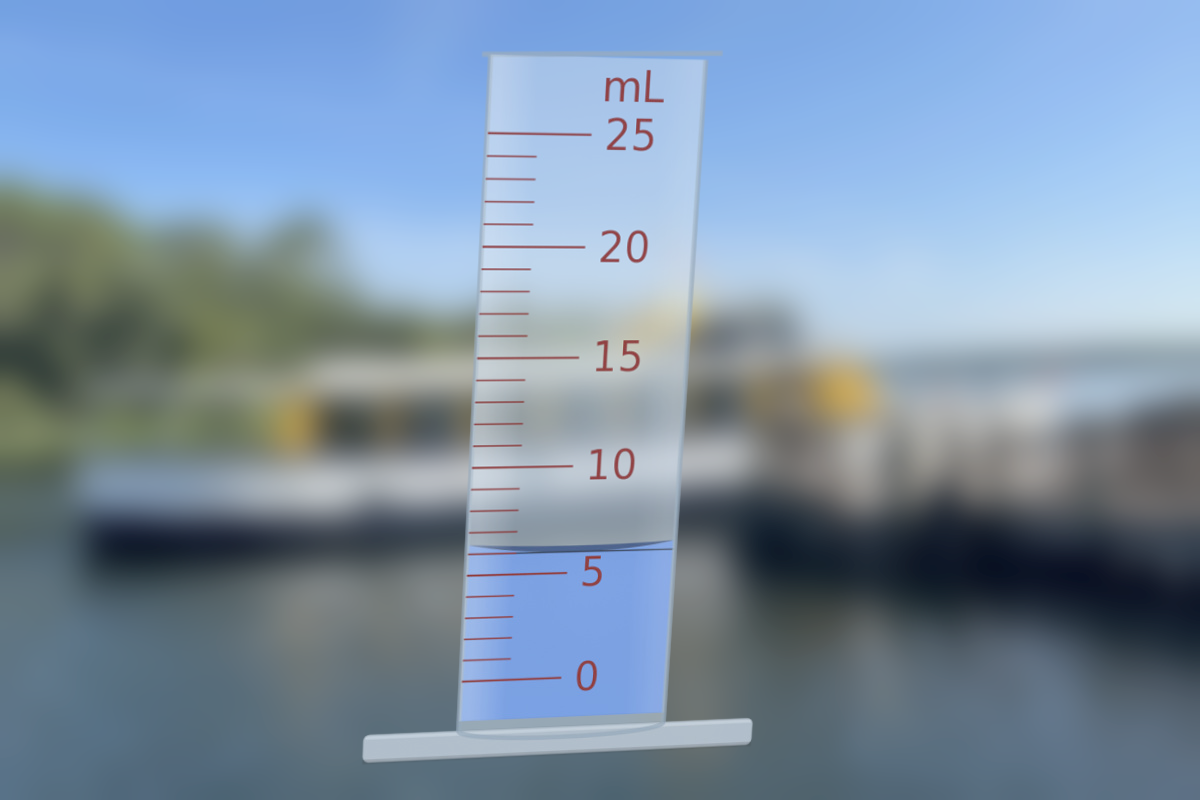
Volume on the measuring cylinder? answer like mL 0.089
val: mL 6
